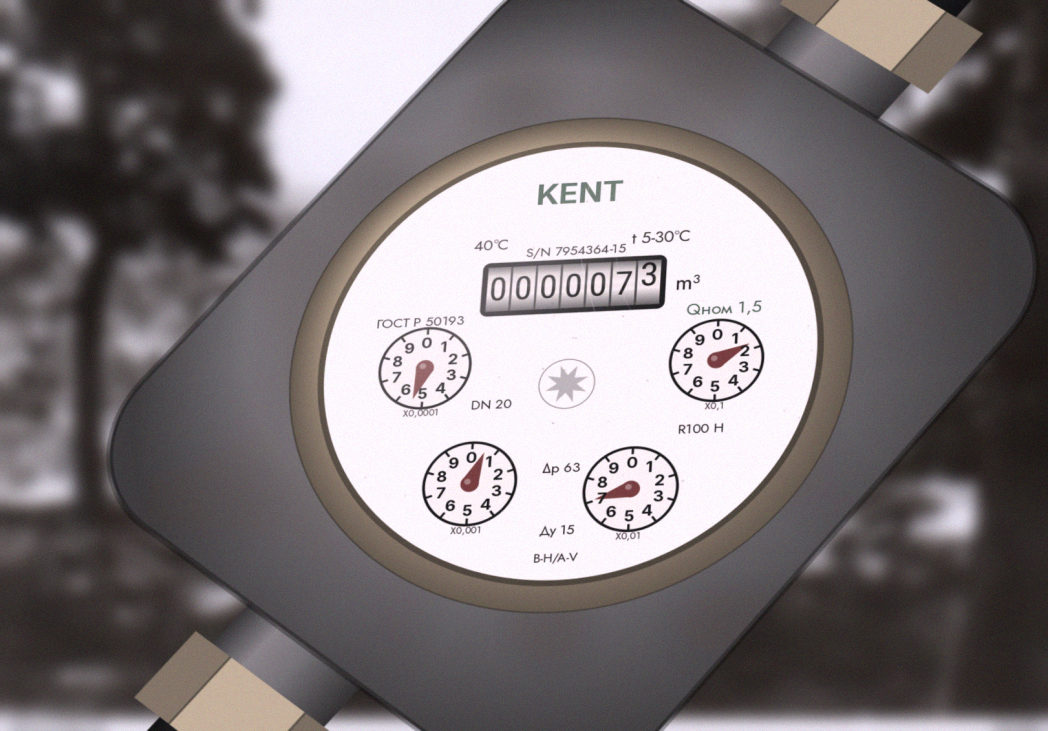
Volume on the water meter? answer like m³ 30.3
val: m³ 73.1705
